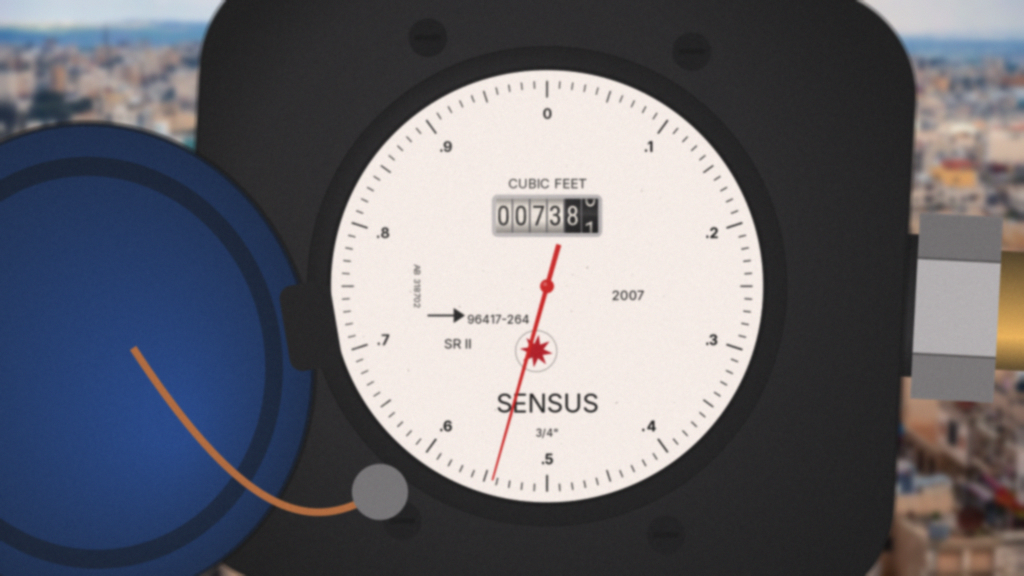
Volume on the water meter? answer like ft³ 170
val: ft³ 7380.54
